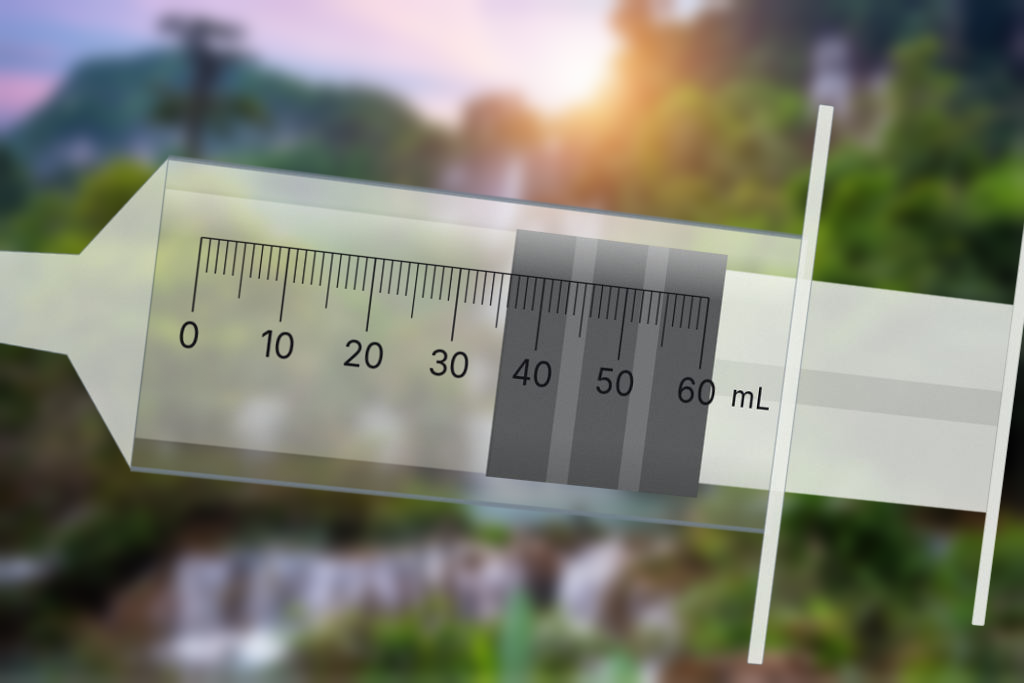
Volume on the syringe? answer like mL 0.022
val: mL 36
